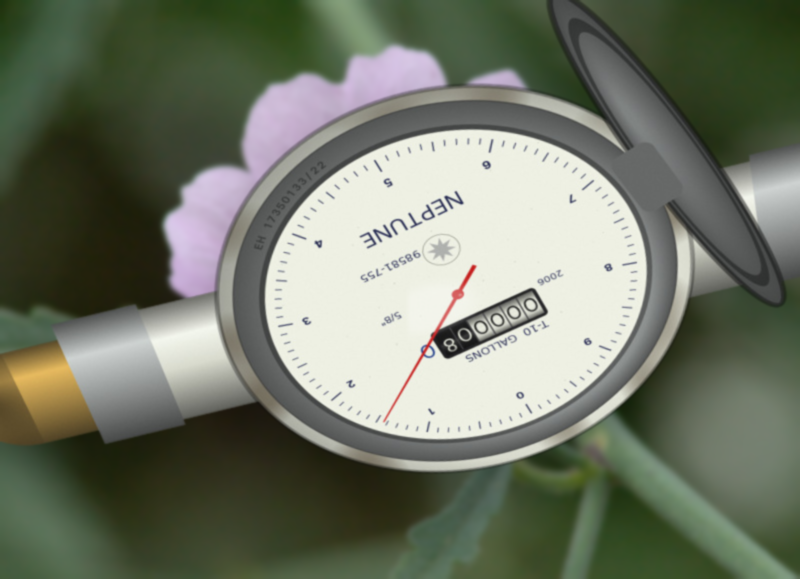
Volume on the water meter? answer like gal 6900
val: gal 81.4
